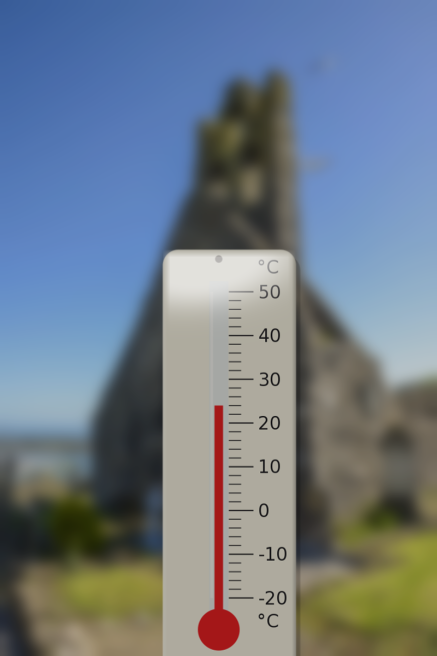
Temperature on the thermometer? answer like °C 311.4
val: °C 24
